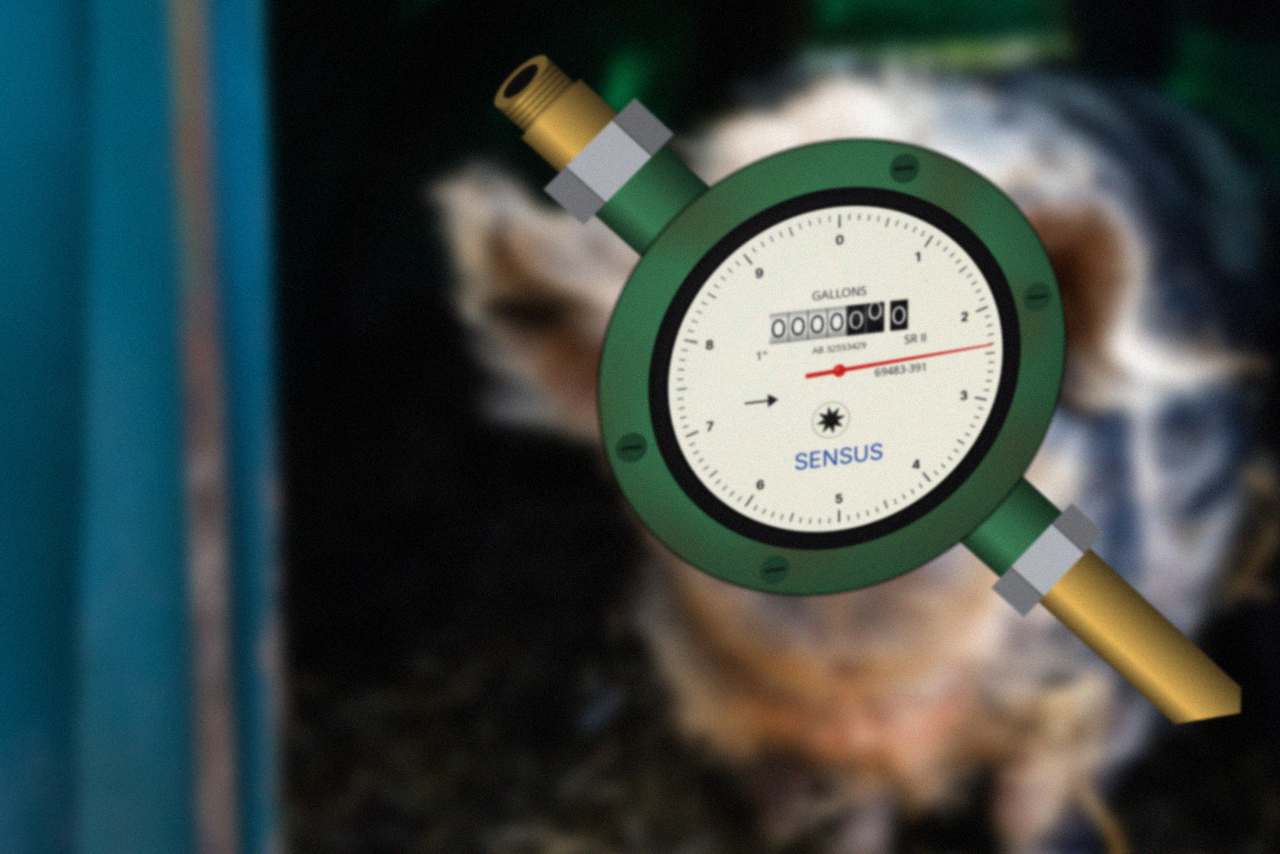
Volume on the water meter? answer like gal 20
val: gal 2.4
